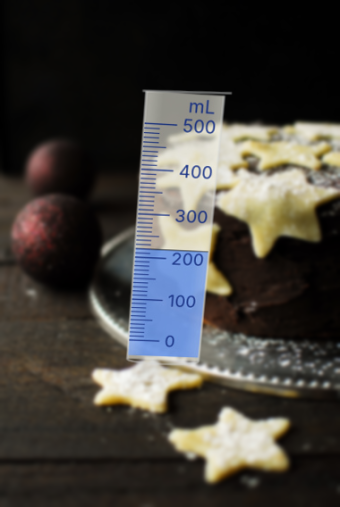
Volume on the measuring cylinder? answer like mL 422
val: mL 220
